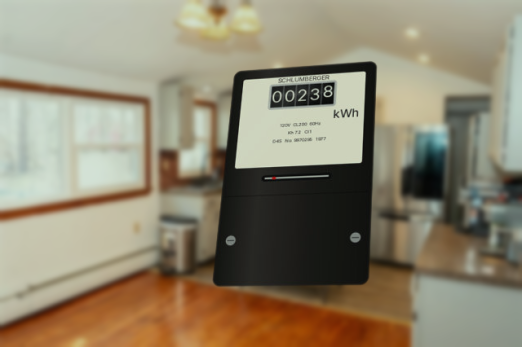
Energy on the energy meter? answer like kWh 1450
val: kWh 238
